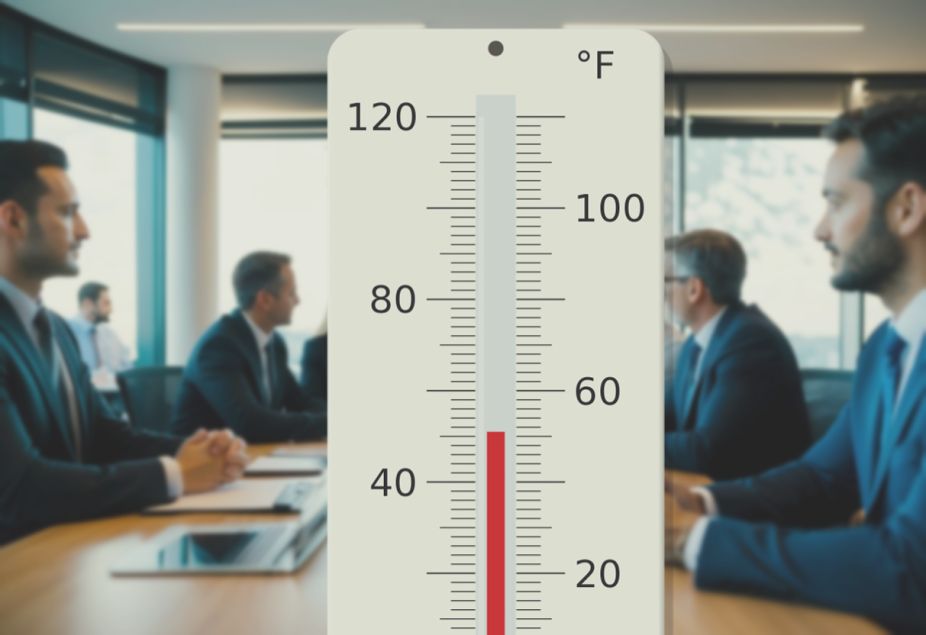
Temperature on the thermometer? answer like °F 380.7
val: °F 51
